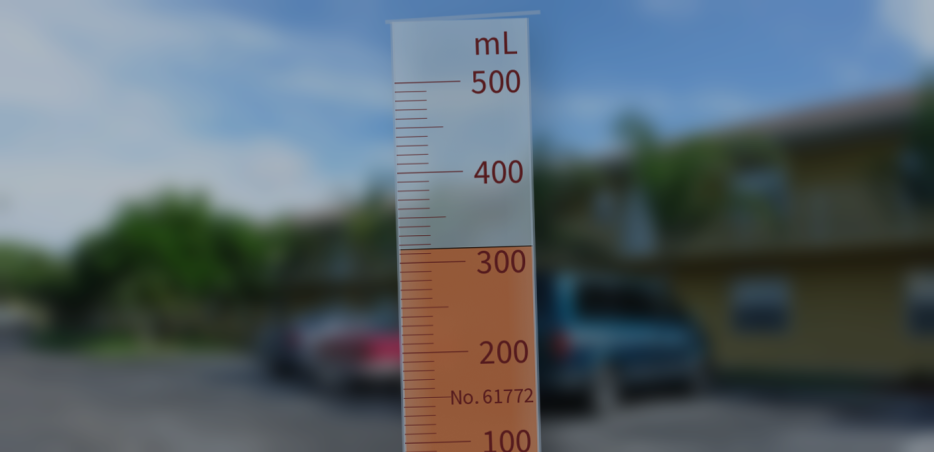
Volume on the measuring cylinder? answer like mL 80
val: mL 315
